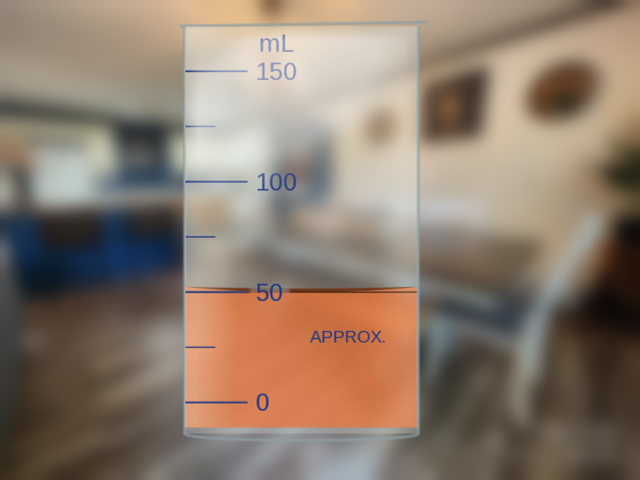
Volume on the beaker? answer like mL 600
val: mL 50
